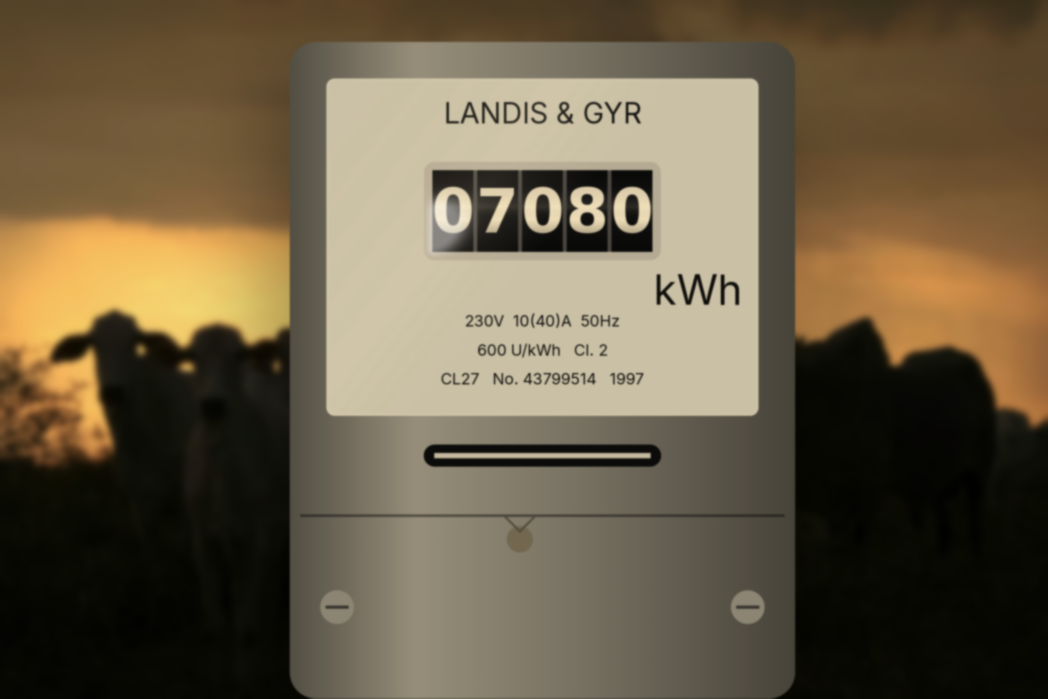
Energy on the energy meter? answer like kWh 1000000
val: kWh 7080
